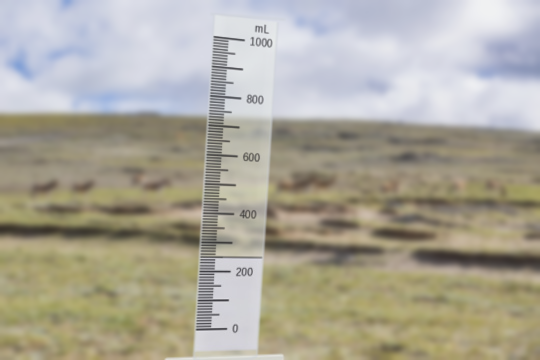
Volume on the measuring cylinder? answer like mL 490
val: mL 250
